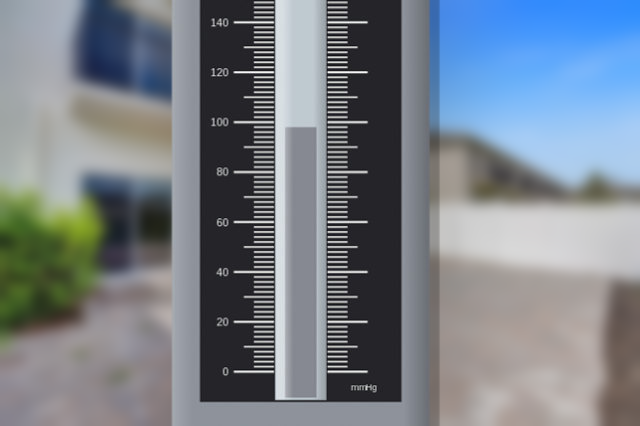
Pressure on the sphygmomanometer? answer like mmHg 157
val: mmHg 98
